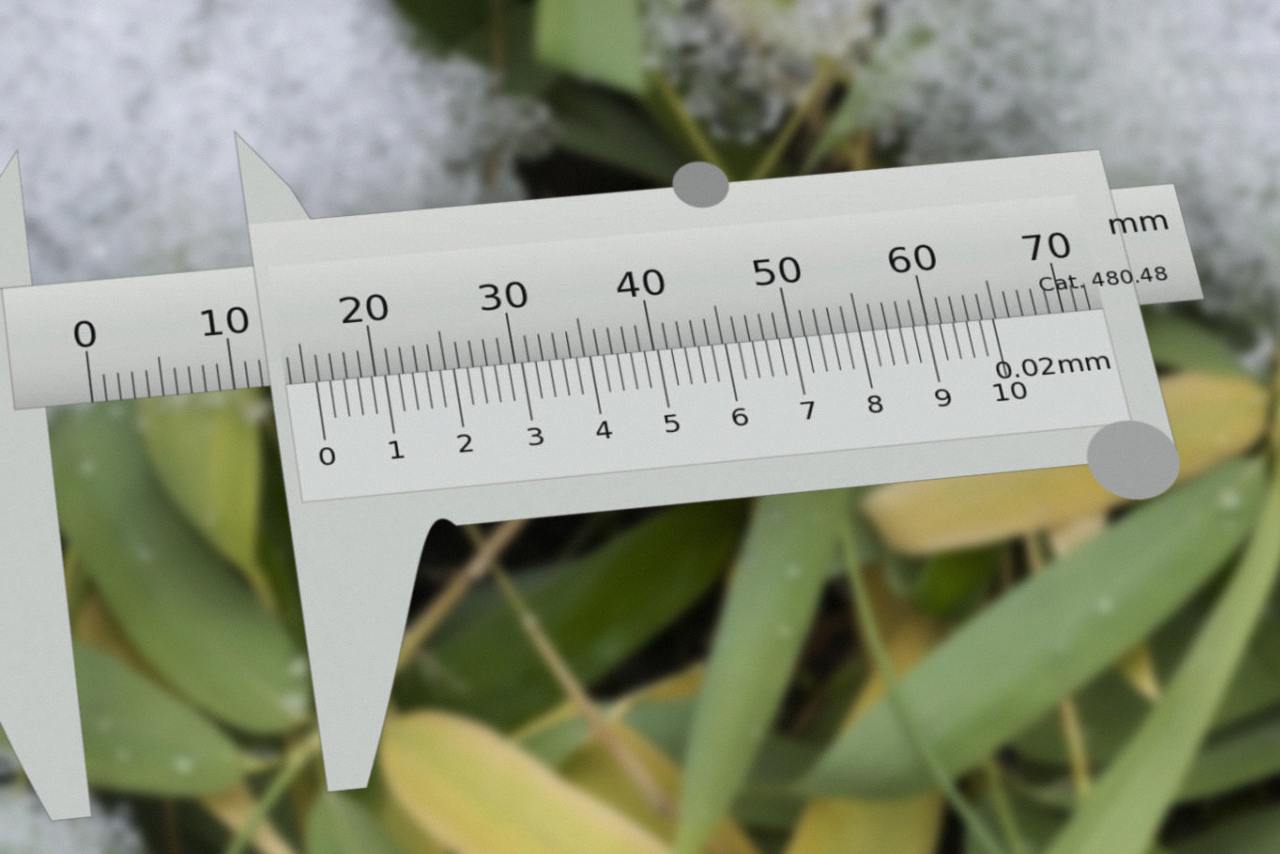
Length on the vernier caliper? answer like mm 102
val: mm 15.8
